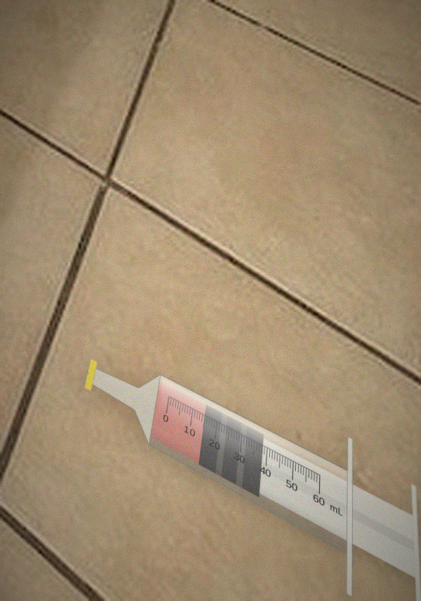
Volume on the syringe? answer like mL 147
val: mL 15
